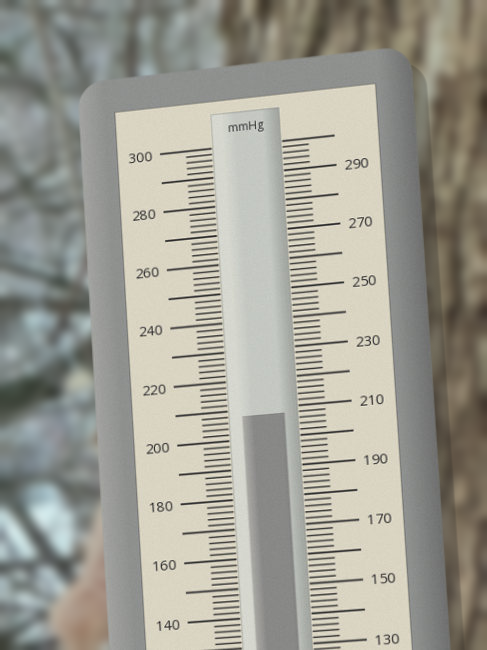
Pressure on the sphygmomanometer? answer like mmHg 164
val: mmHg 208
